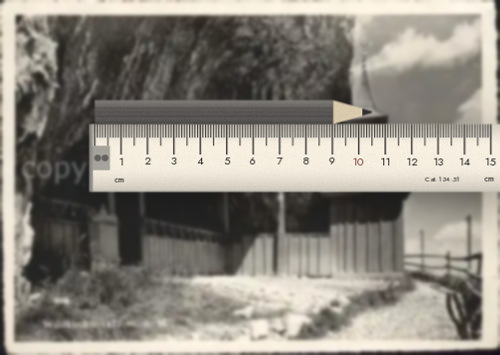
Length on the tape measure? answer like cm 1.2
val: cm 10.5
